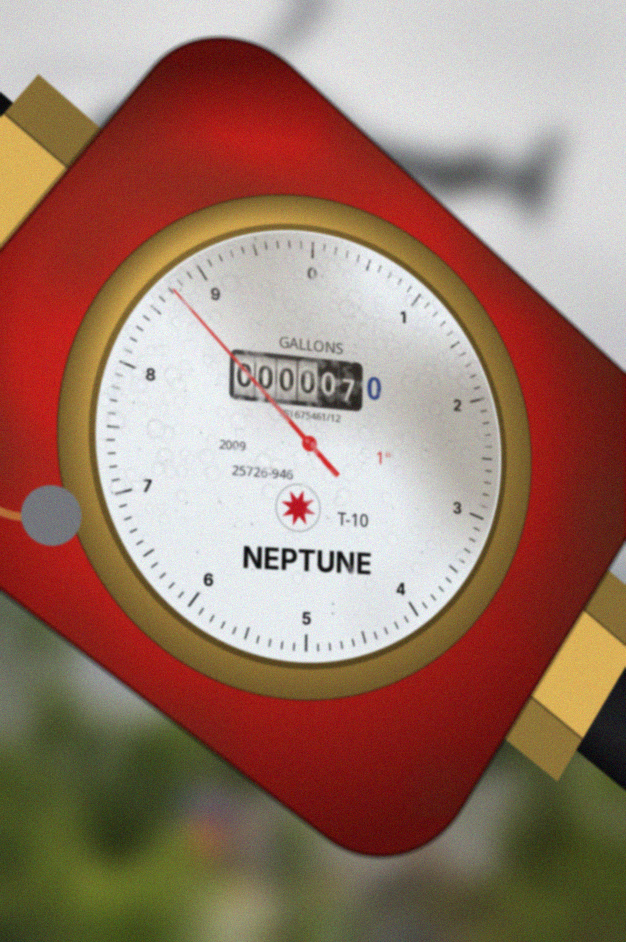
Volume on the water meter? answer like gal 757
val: gal 68.7
